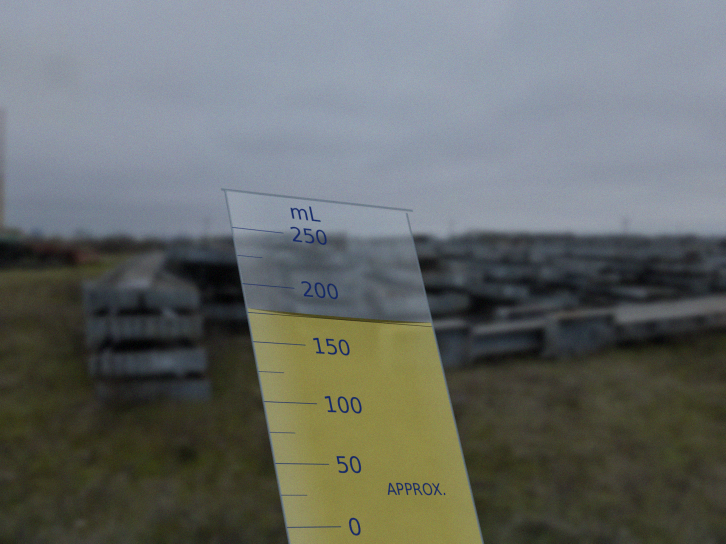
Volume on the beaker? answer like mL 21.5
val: mL 175
